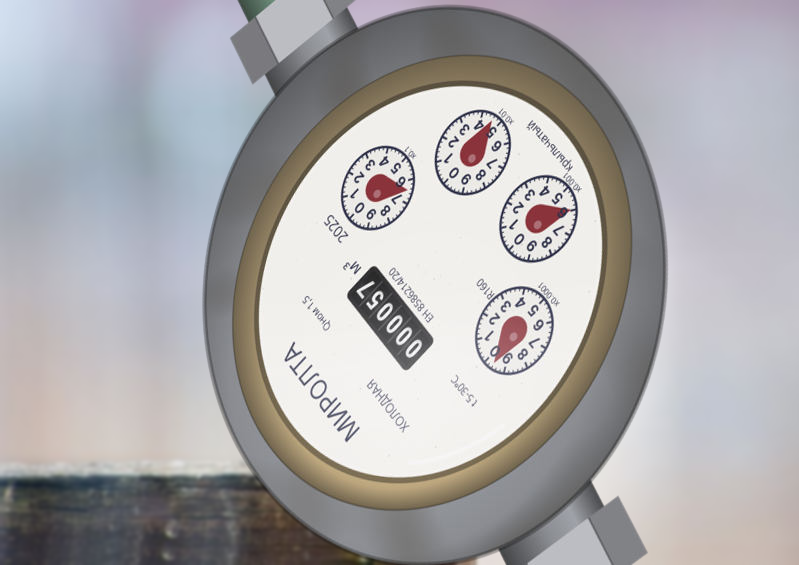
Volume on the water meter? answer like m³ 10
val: m³ 57.6459
